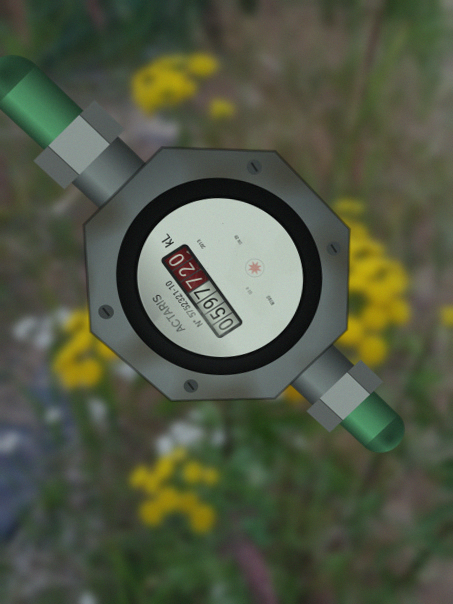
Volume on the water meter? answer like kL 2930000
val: kL 597.720
